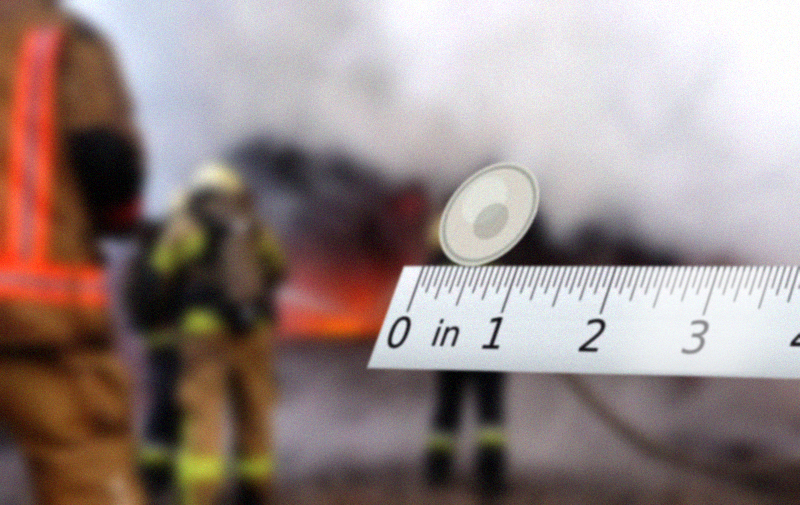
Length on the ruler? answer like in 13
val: in 1
